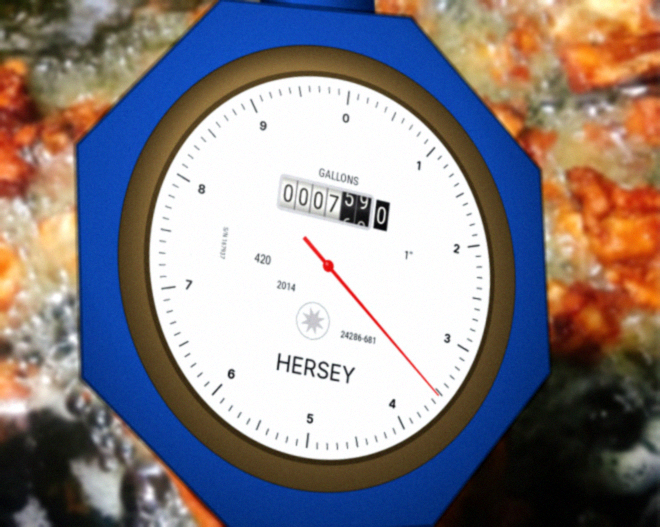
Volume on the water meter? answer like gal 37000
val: gal 7593.5
